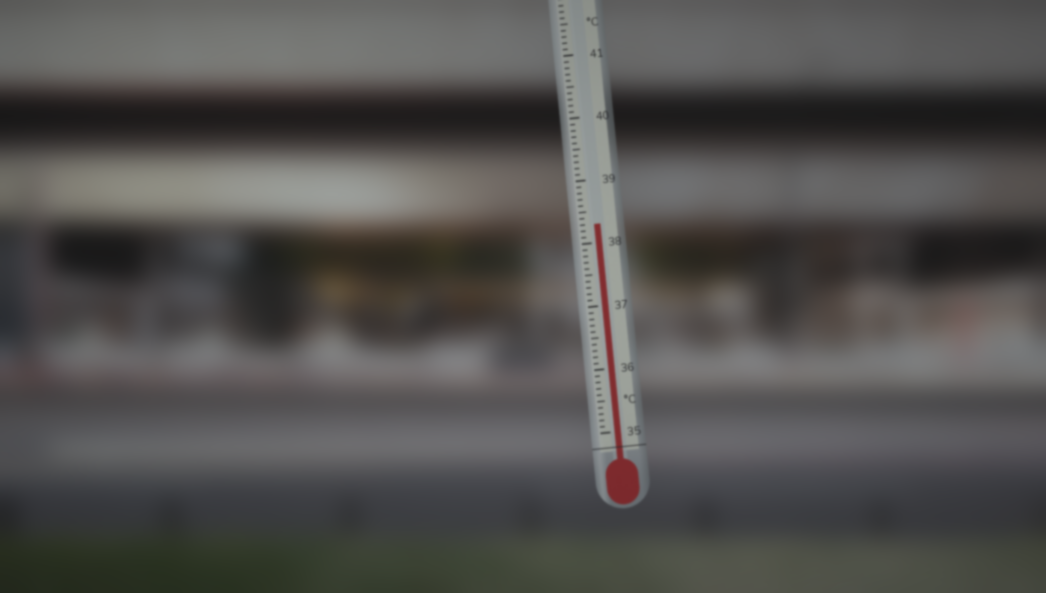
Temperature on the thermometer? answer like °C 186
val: °C 38.3
